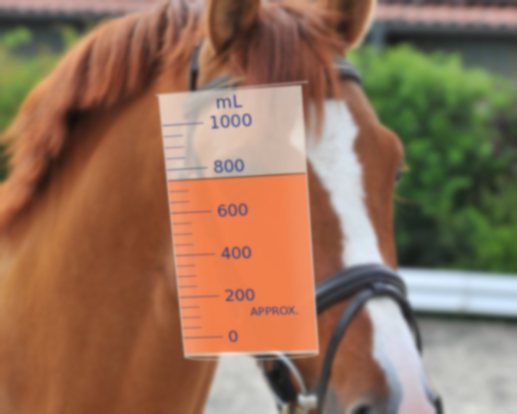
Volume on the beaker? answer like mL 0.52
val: mL 750
